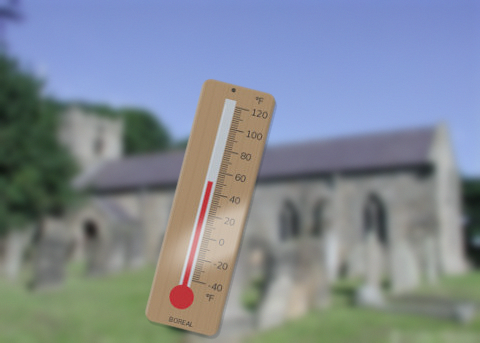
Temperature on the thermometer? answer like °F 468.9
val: °F 50
